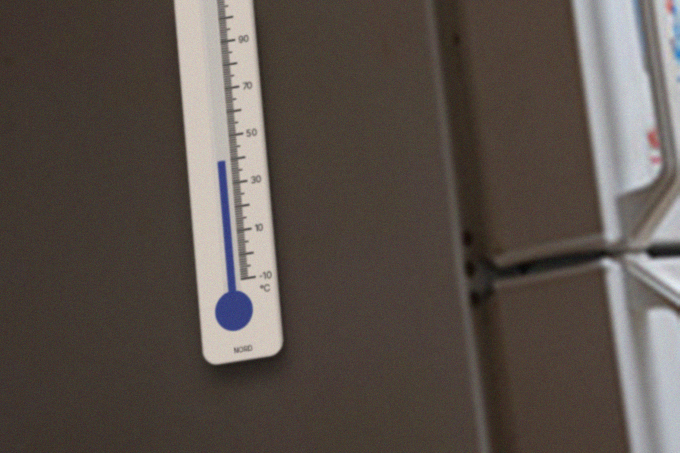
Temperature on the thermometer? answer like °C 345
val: °C 40
